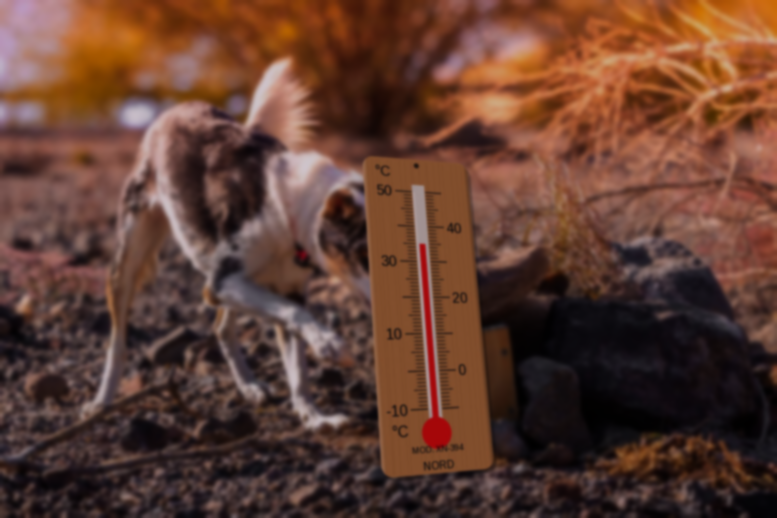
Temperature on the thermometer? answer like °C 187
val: °C 35
